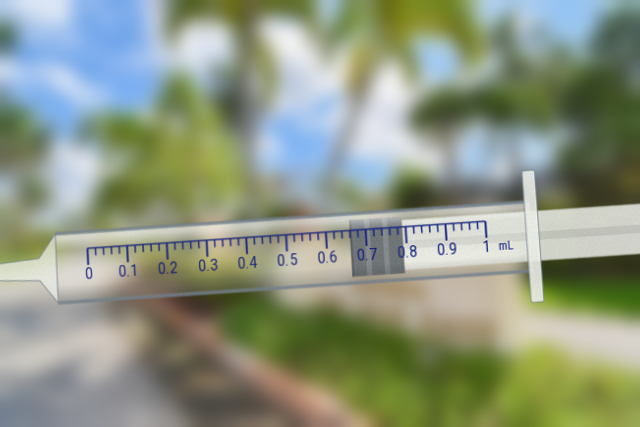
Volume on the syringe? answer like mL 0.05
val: mL 0.66
